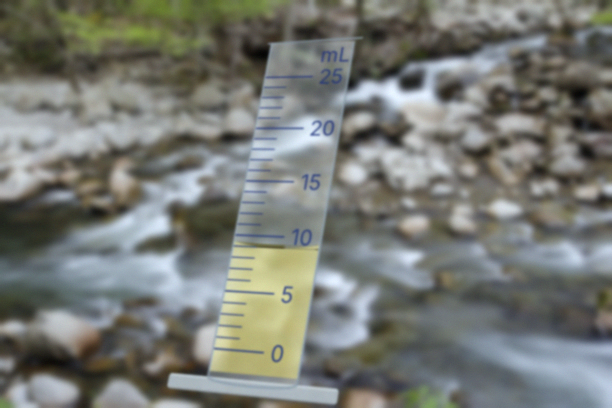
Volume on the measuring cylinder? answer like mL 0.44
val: mL 9
